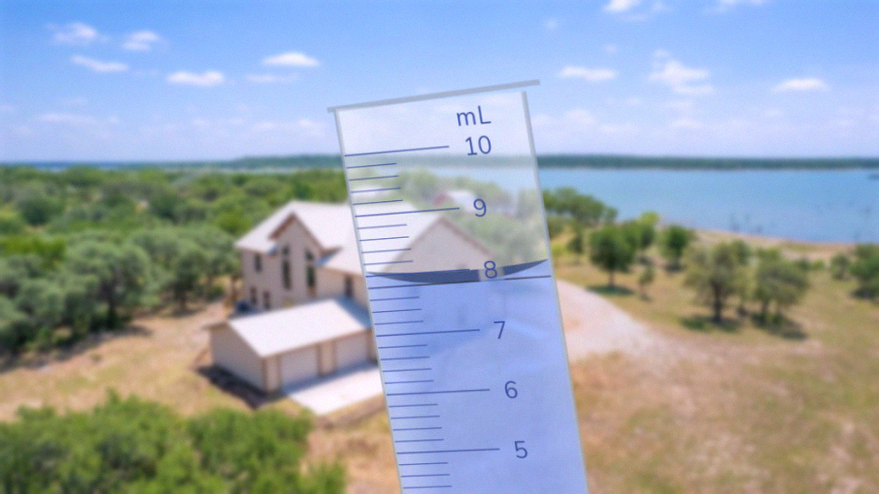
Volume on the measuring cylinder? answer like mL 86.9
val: mL 7.8
